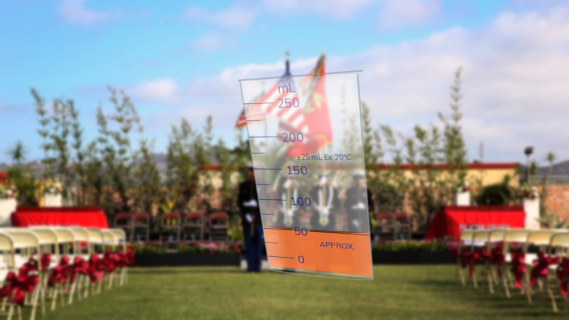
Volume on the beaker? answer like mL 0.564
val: mL 50
